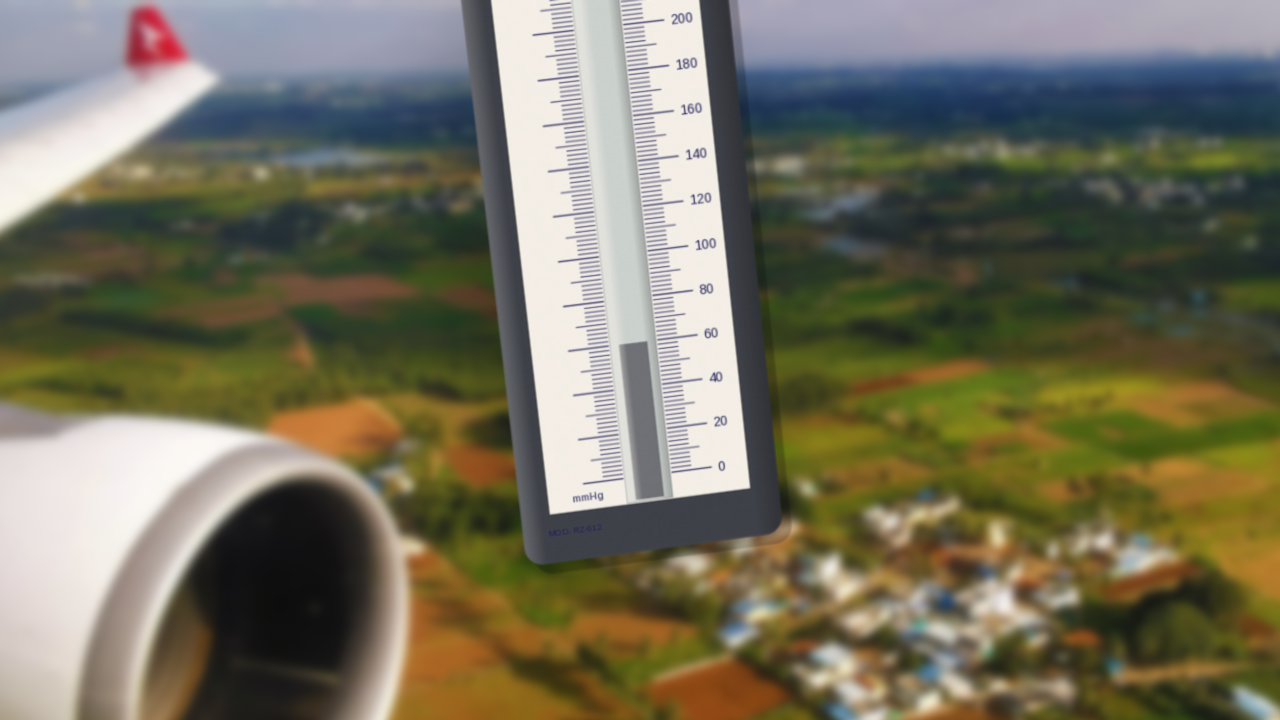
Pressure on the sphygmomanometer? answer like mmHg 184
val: mmHg 60
